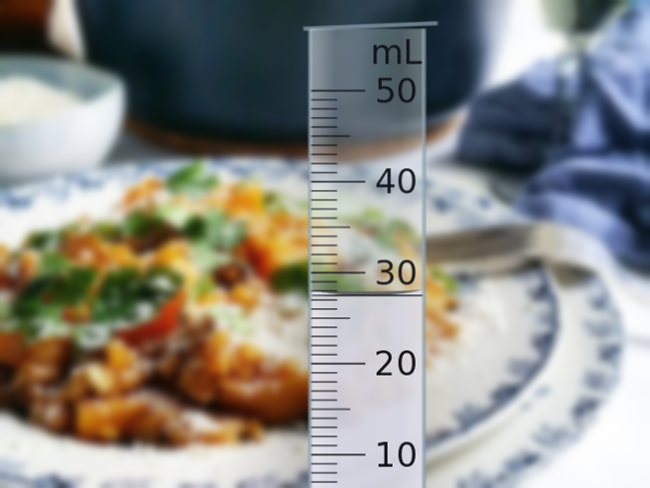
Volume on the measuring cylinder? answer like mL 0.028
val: mL 27.5
